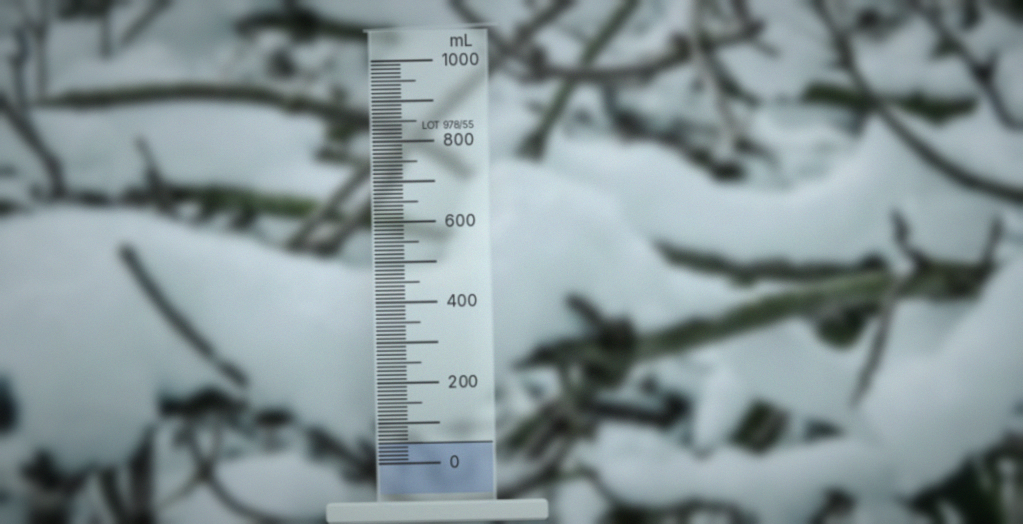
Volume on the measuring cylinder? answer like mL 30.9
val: mL 50
